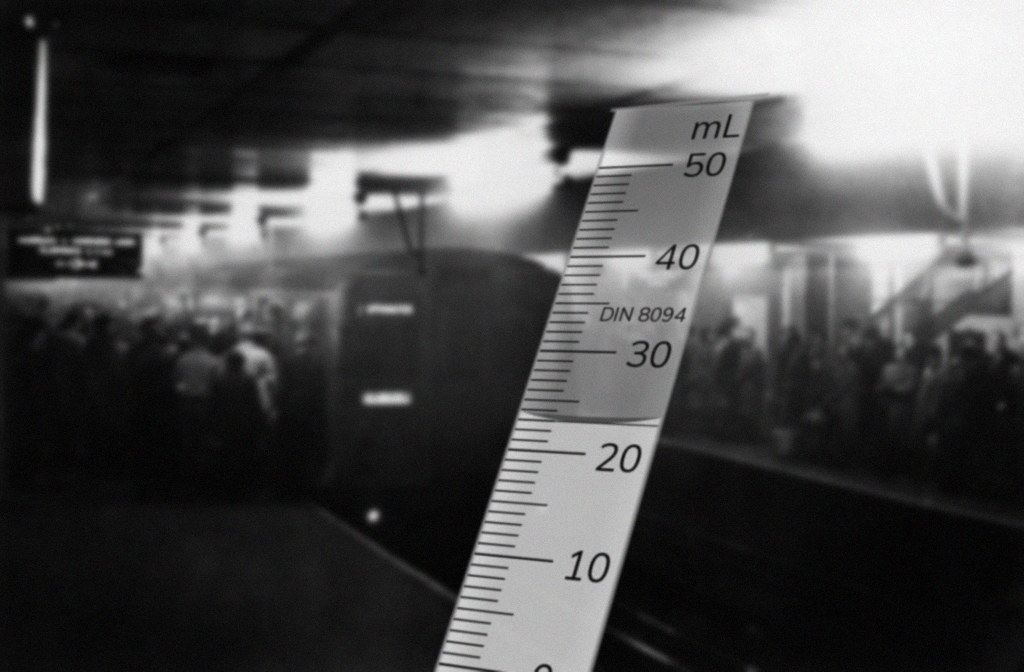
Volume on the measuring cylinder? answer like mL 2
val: mL 23
